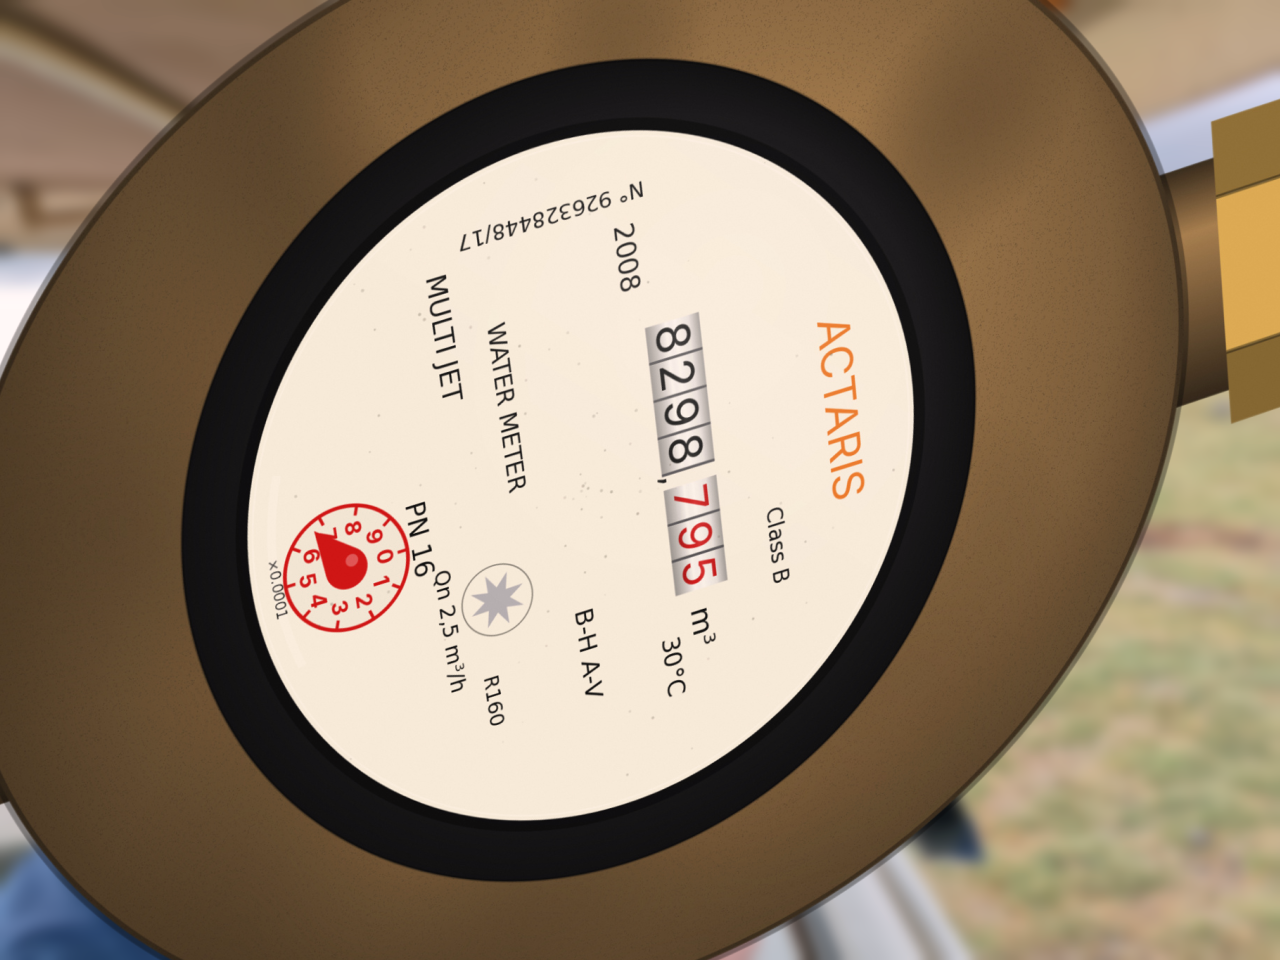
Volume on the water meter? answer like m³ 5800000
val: m³ 8298.7956
